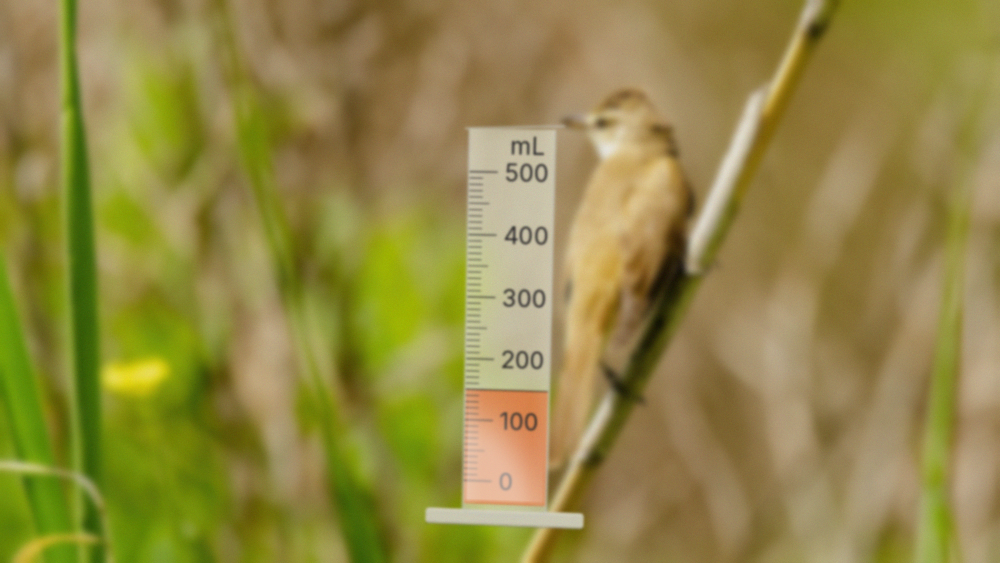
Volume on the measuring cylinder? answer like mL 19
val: mL 150
